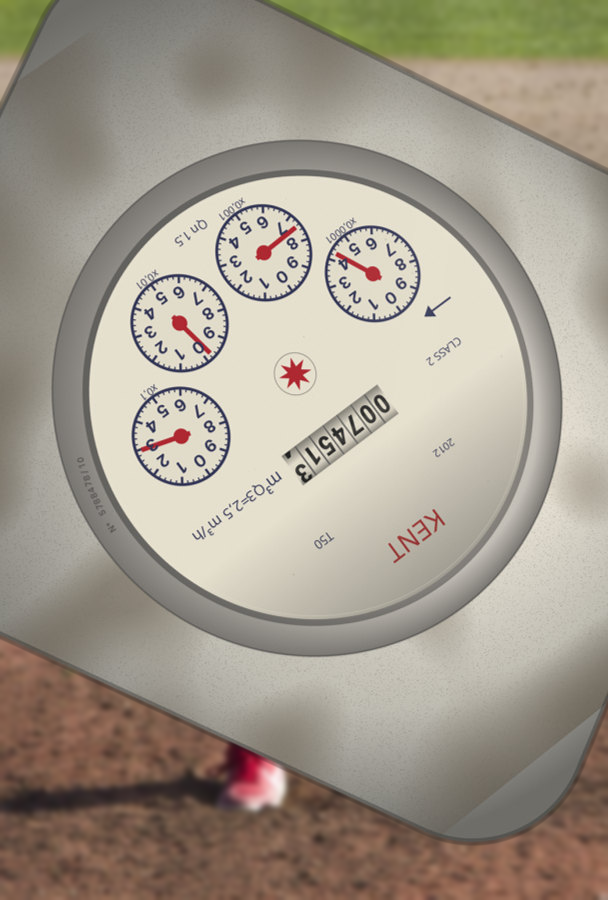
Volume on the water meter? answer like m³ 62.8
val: m³ 74513.2974
